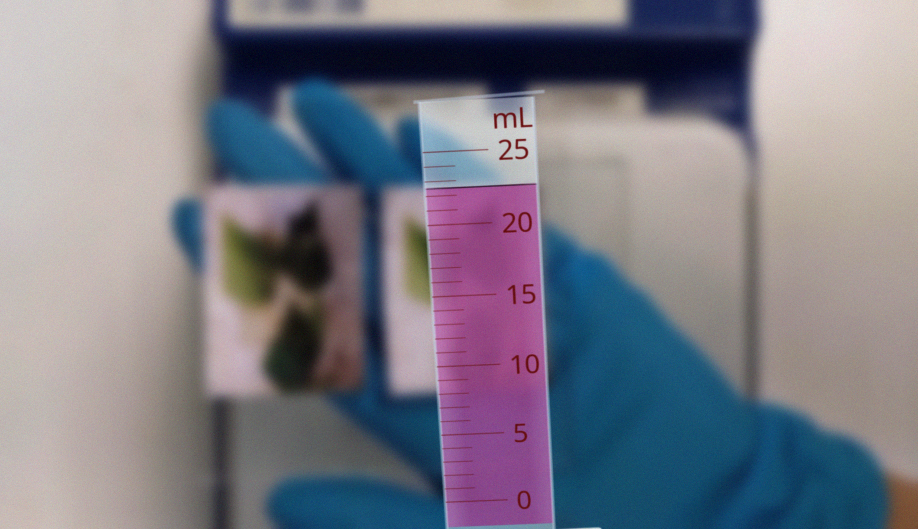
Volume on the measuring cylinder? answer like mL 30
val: mL 22.5
